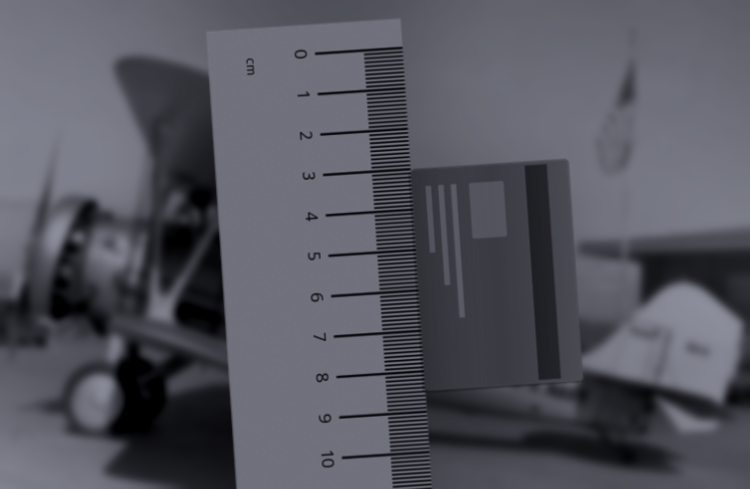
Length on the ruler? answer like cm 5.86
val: cm 5.5
